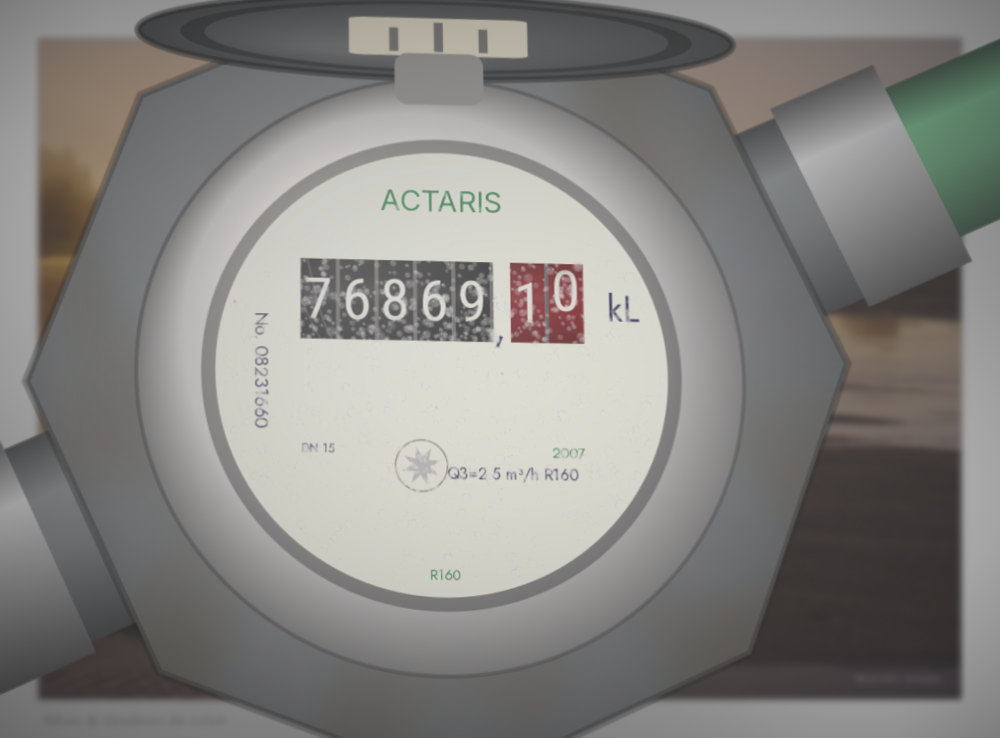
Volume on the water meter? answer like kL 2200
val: kL 76869.10
